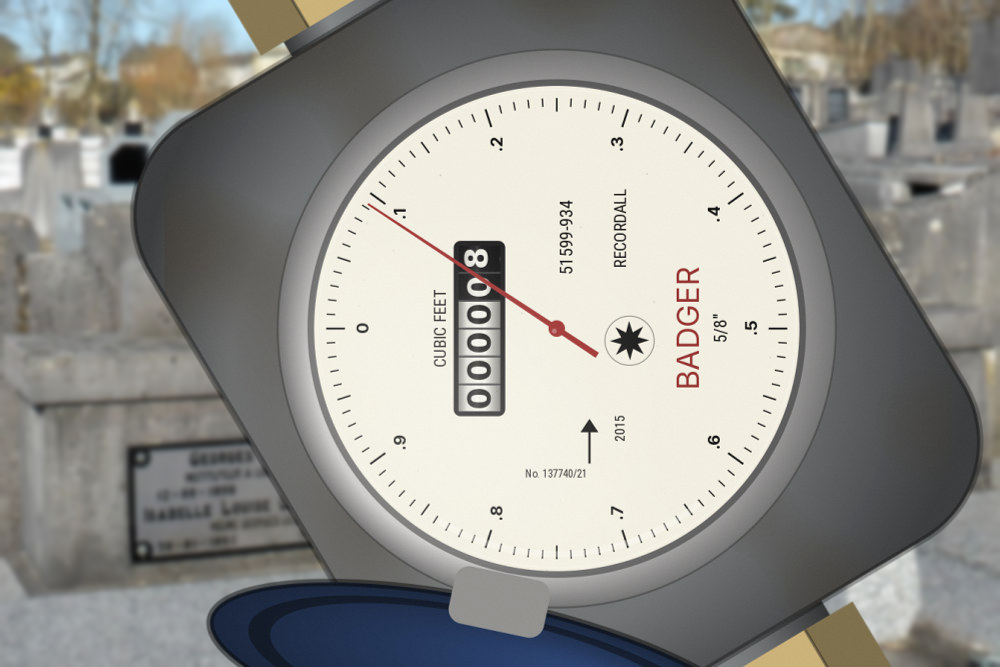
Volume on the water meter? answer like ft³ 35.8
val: ft³ 8.09
